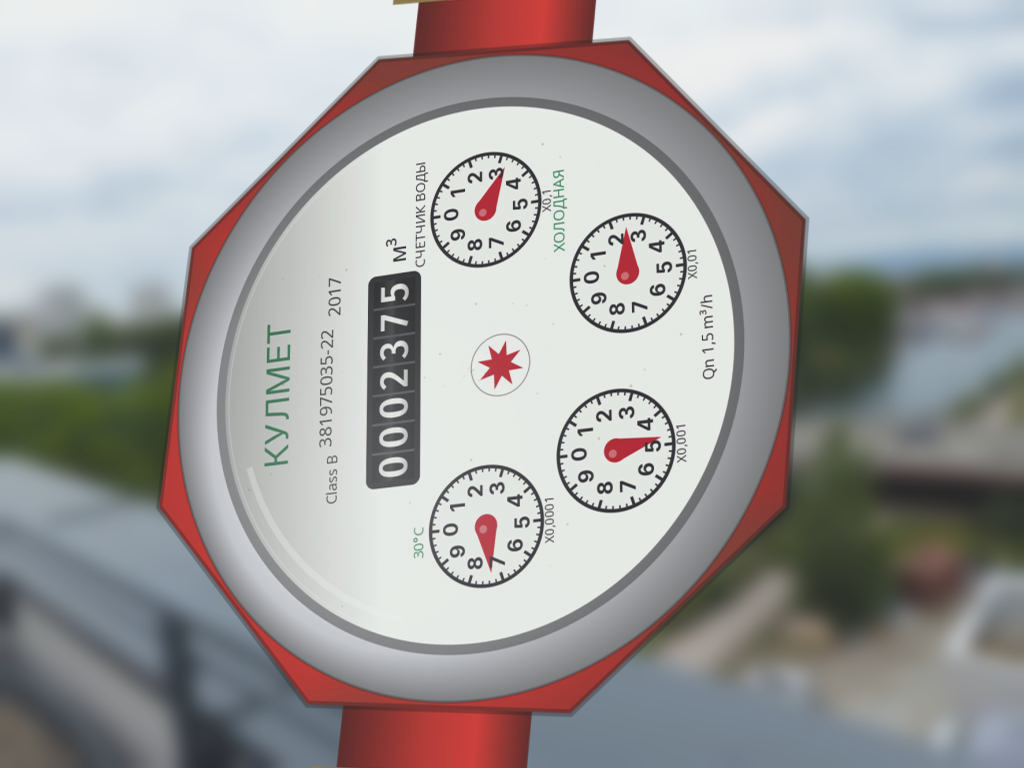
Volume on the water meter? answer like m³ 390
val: m³ 2375.3247
